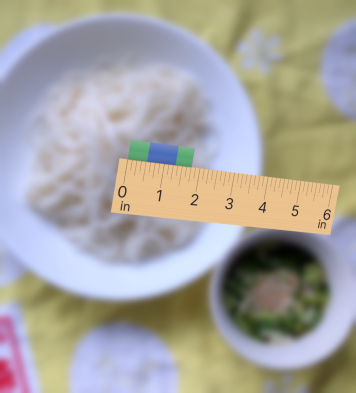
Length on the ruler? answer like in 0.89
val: in 1.75
